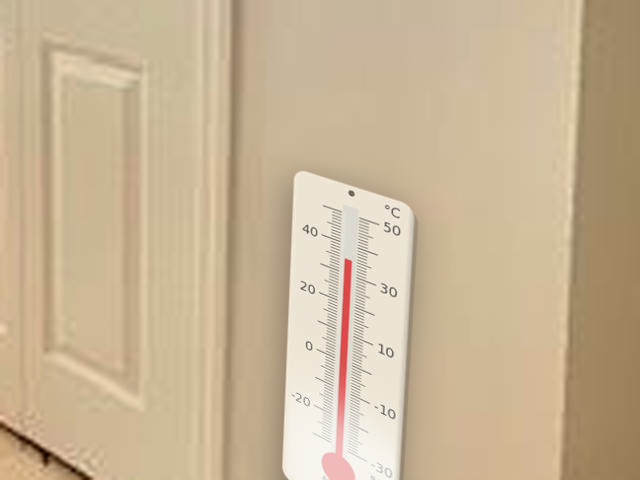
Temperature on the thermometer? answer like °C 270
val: °C 35
